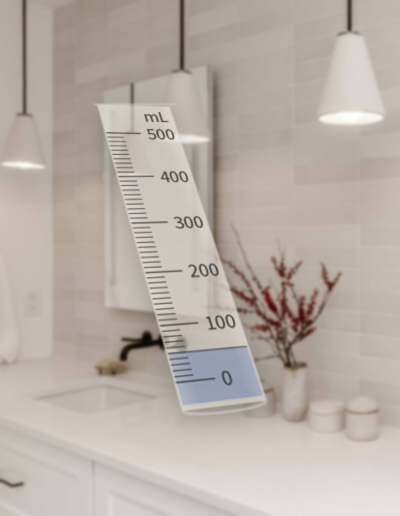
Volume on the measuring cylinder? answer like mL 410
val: mL 50
